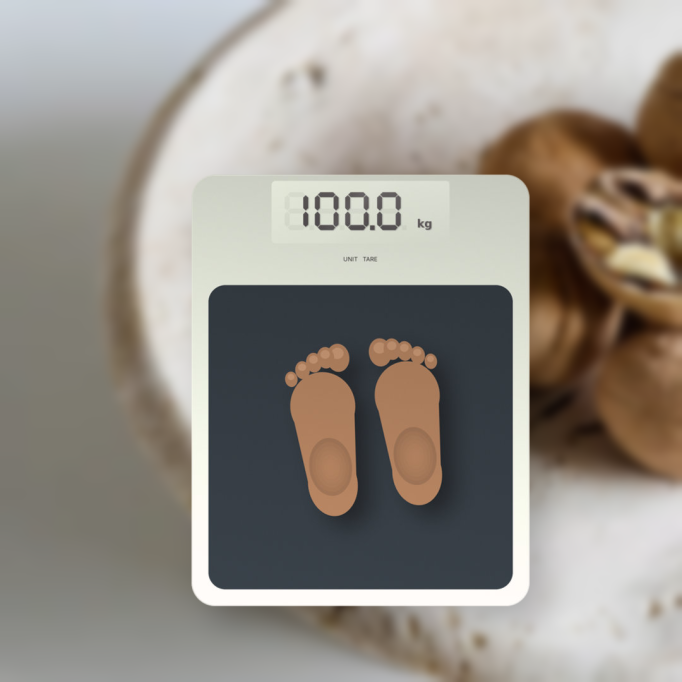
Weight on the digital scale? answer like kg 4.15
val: kg 100.0
